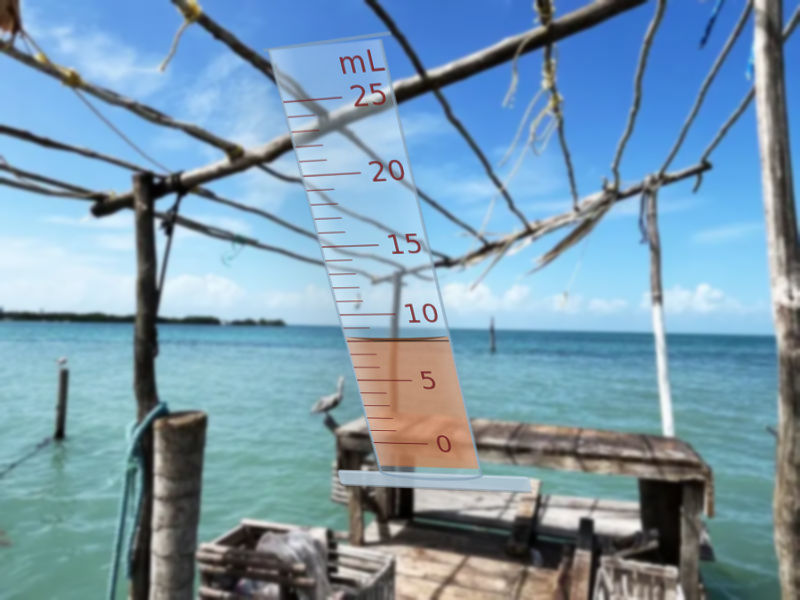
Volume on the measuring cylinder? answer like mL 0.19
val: mL 8
